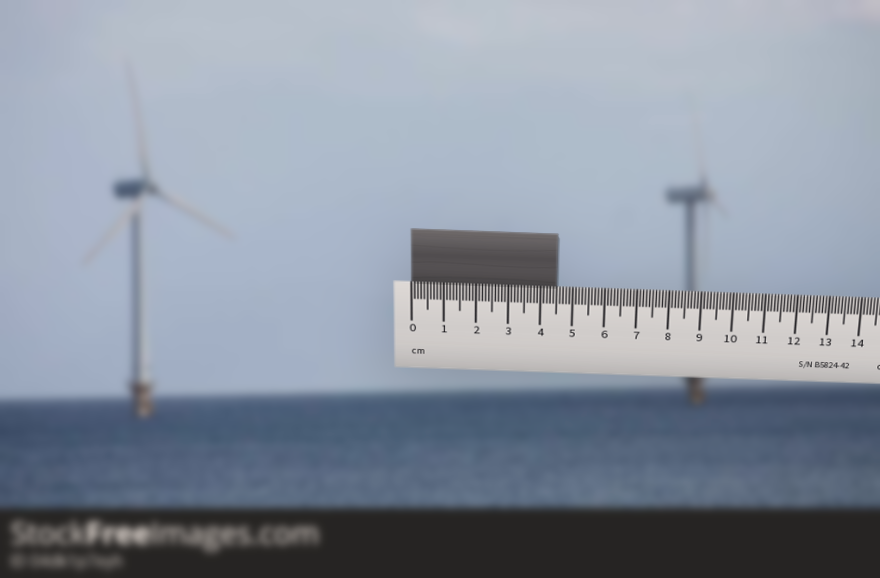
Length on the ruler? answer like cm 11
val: cm 4.5
